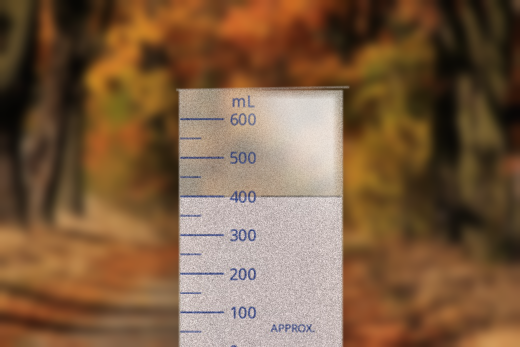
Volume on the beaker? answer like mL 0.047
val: mL 400
